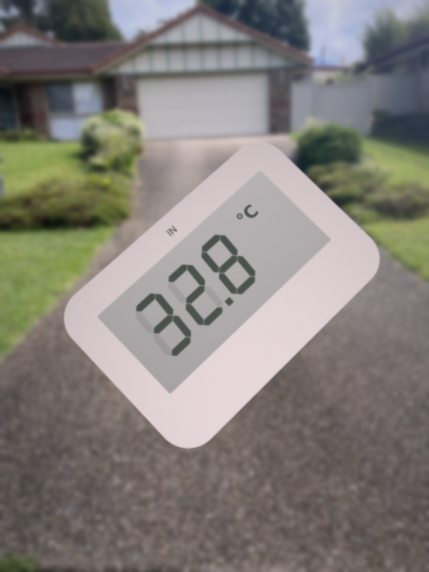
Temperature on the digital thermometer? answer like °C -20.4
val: °C 32.8
